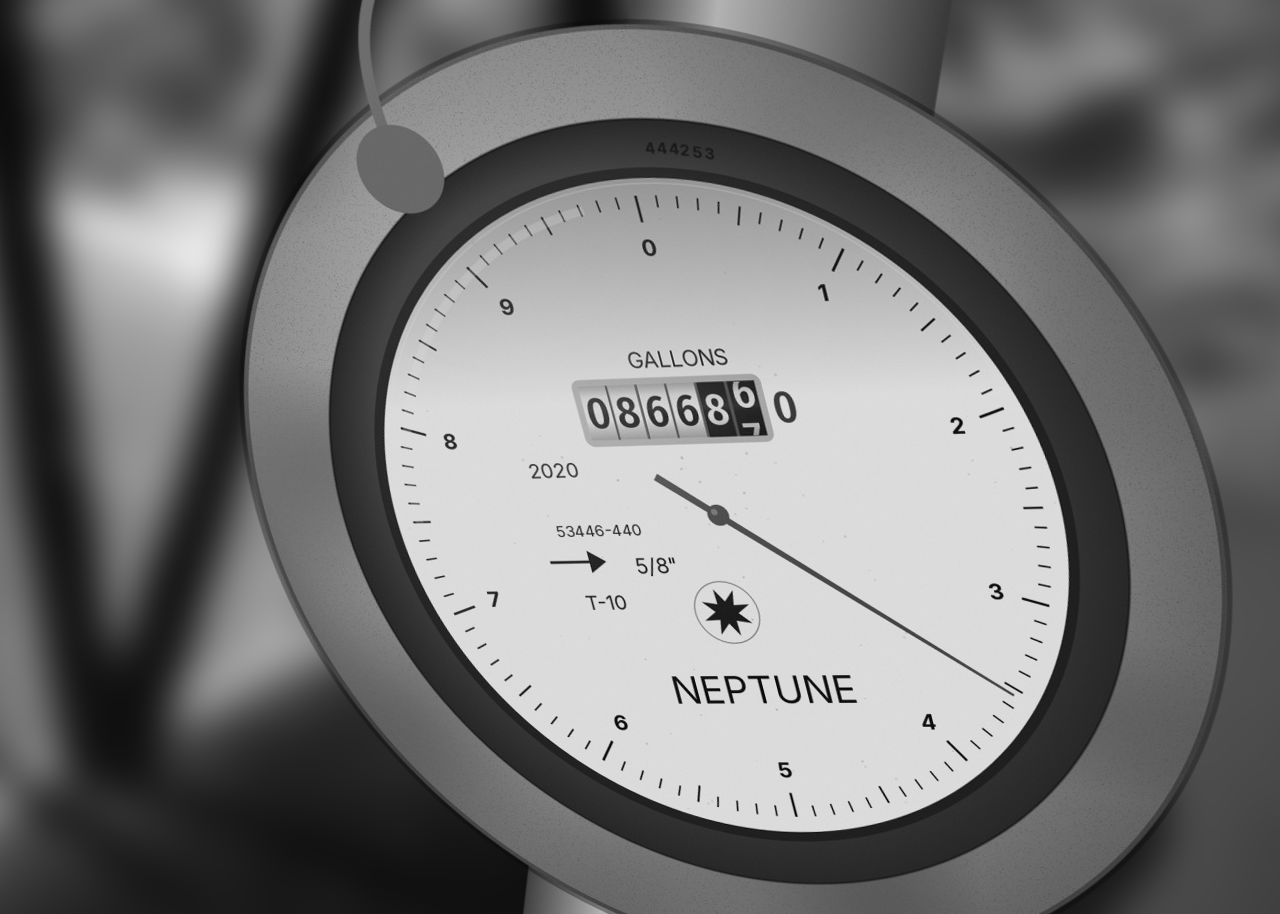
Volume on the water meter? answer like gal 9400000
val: gal 866863.5
